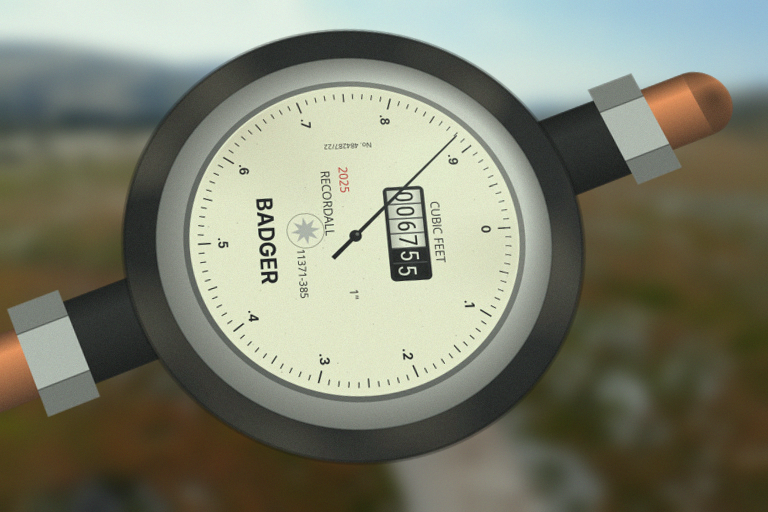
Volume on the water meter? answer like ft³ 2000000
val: ft³ 6754.88
